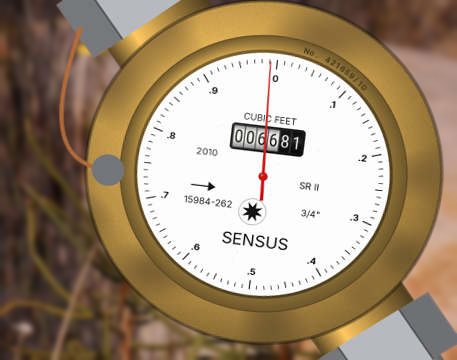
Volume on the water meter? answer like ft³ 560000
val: ft³ 6680.99
